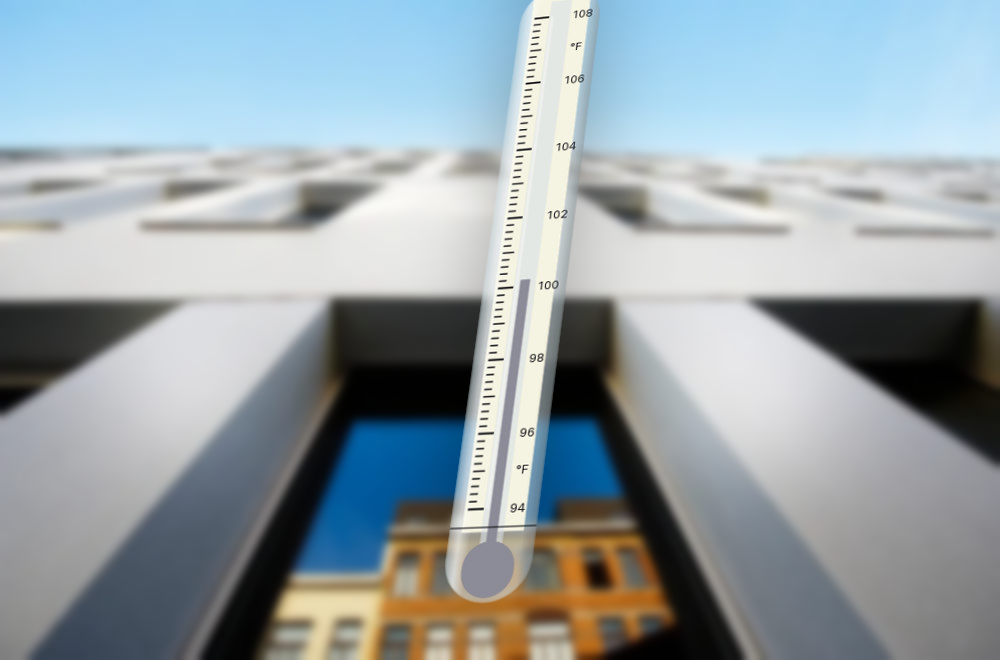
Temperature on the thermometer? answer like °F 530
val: °F 100.2
